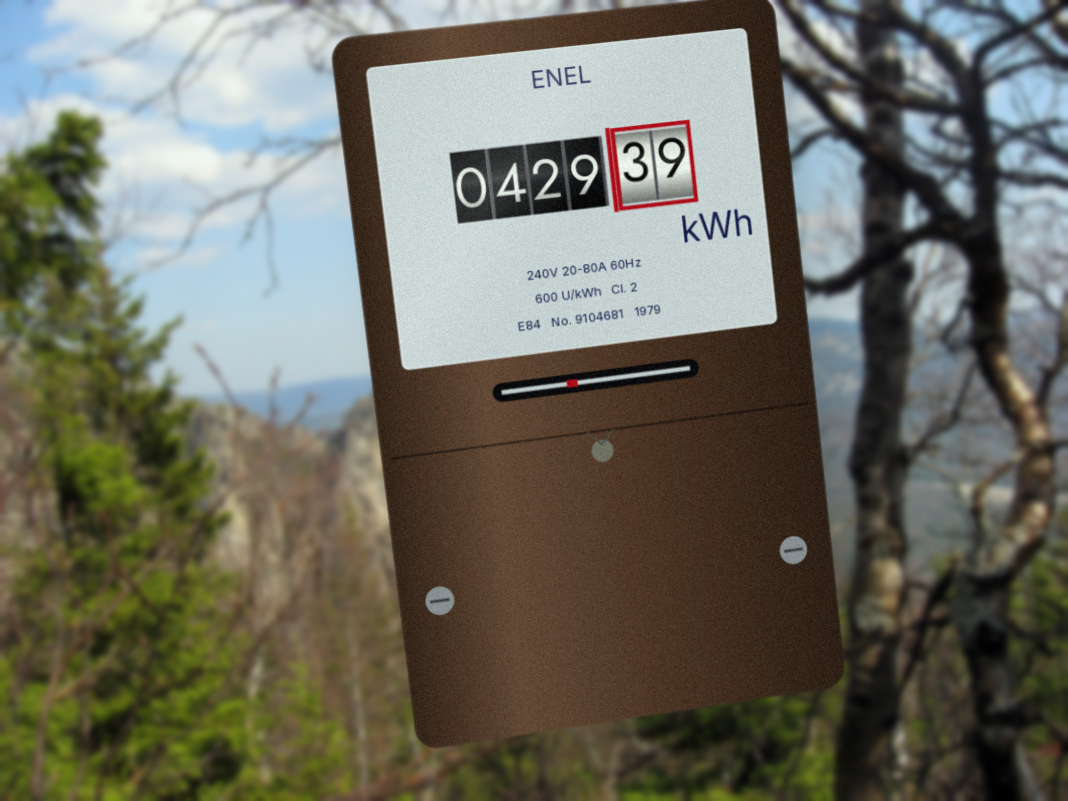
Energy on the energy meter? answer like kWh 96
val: kWh 429.39
